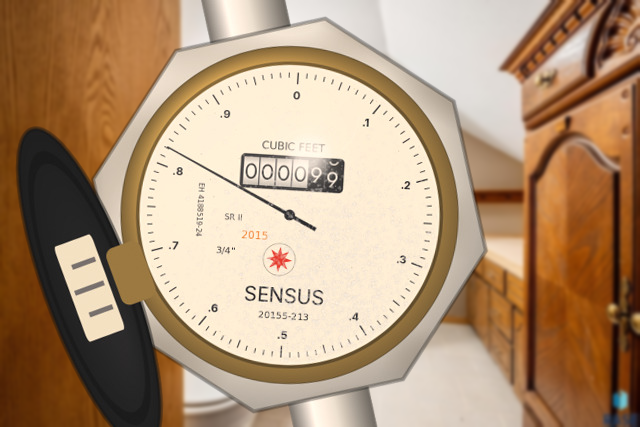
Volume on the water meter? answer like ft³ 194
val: ft³ 98.82
